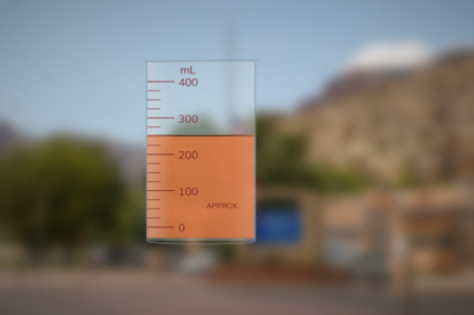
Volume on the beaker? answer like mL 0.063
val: mL 250
